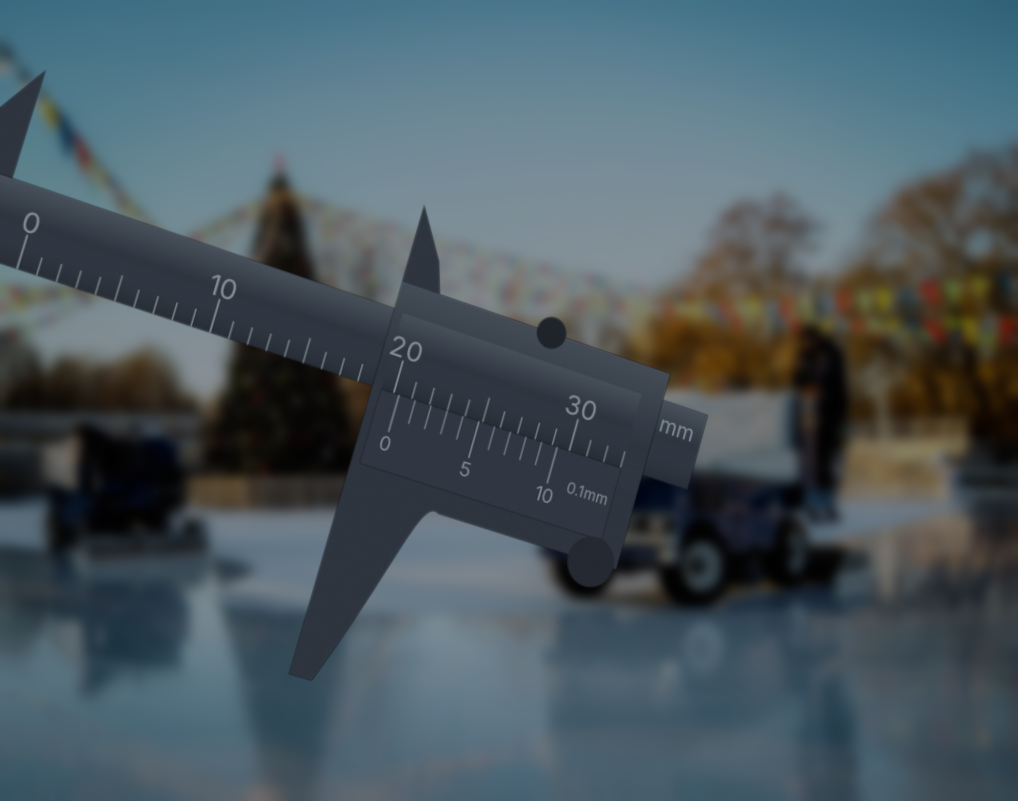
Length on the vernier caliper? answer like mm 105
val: mm 20.3
